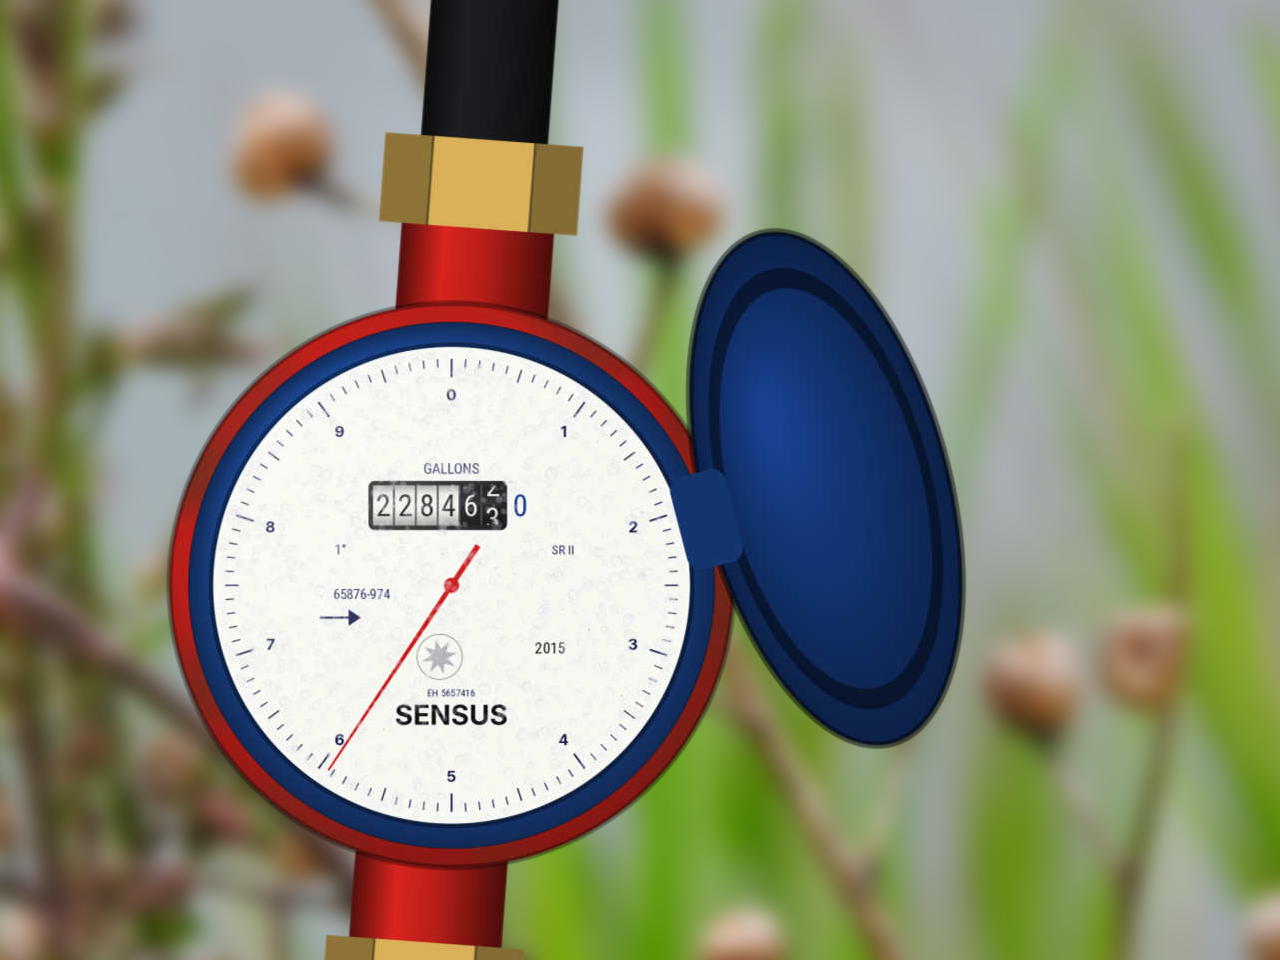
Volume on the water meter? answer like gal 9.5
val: gal 2284625.9
